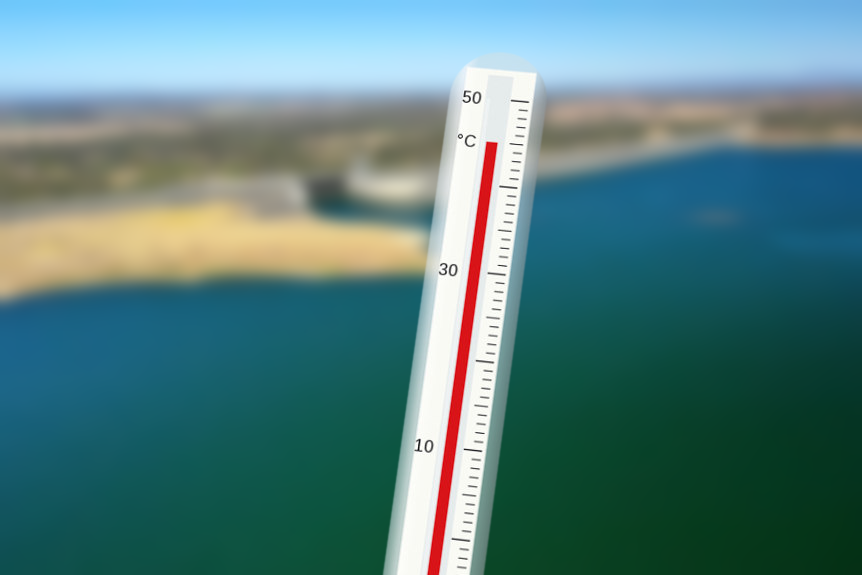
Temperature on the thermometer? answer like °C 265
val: °C 45
